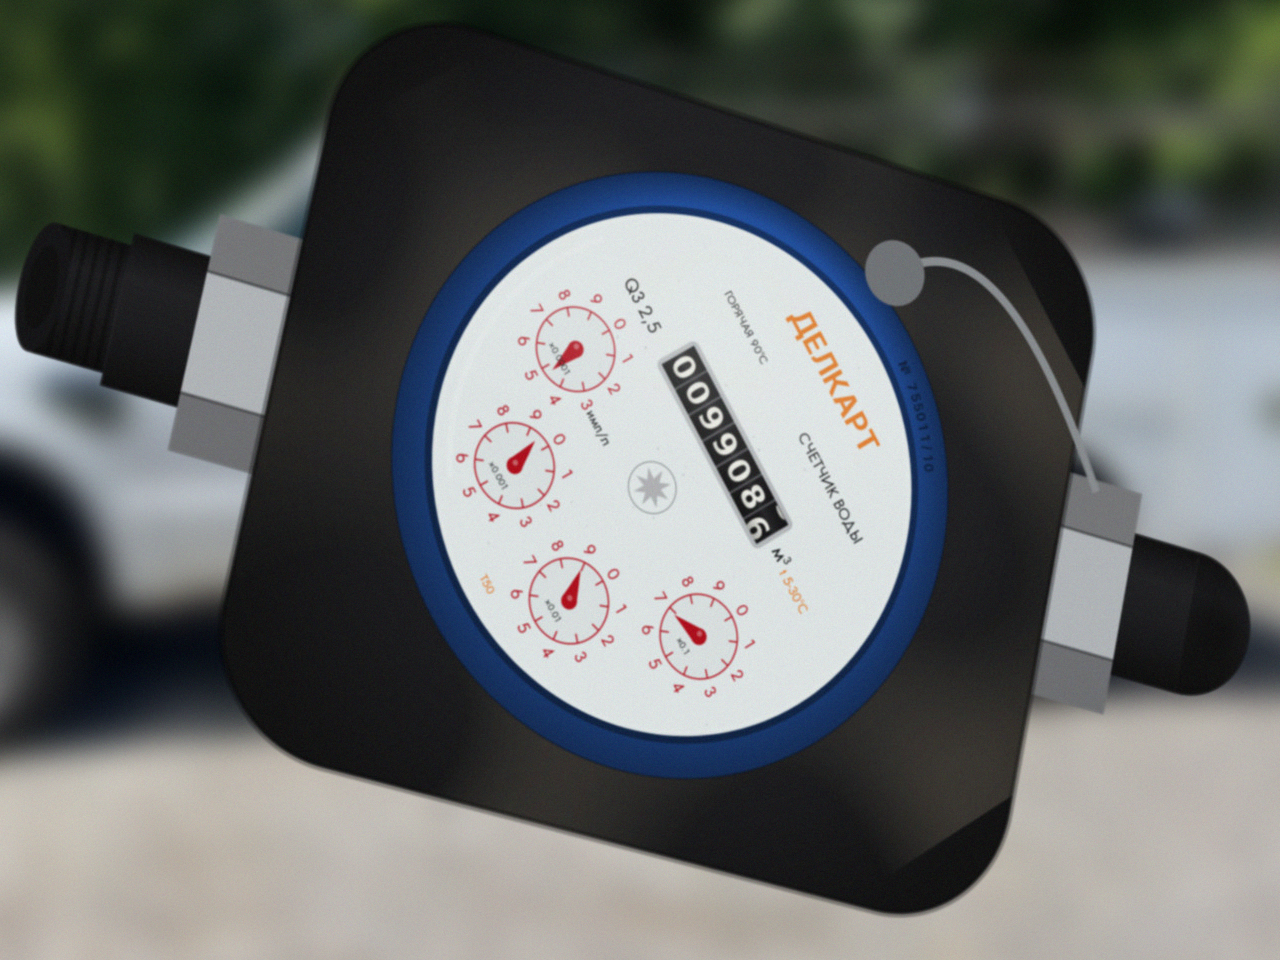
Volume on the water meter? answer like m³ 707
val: m³ 99085.6894
